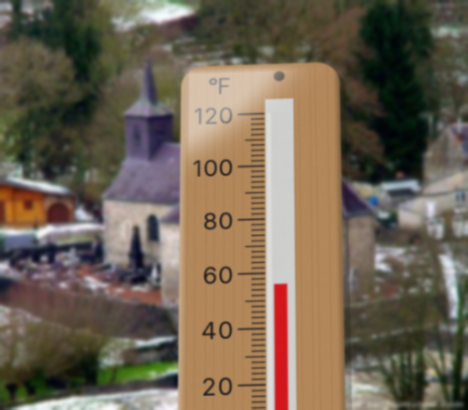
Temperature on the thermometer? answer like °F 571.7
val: °F 56
